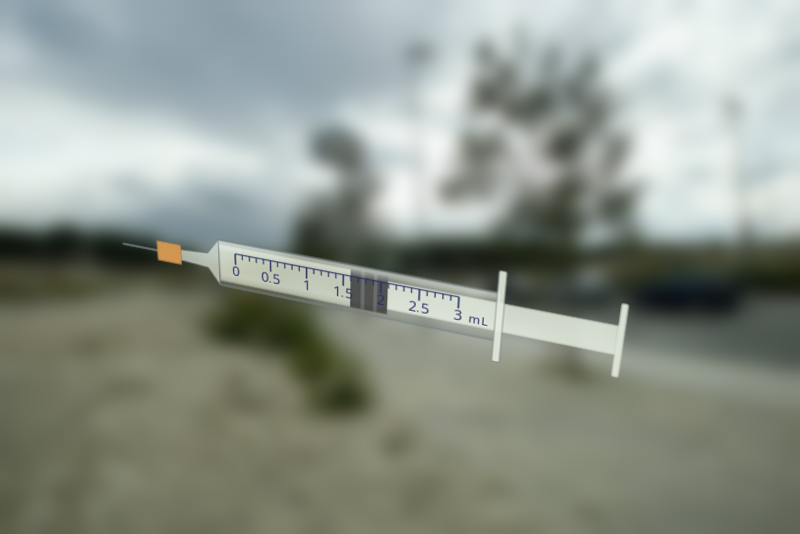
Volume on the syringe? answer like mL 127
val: mL 1.6
